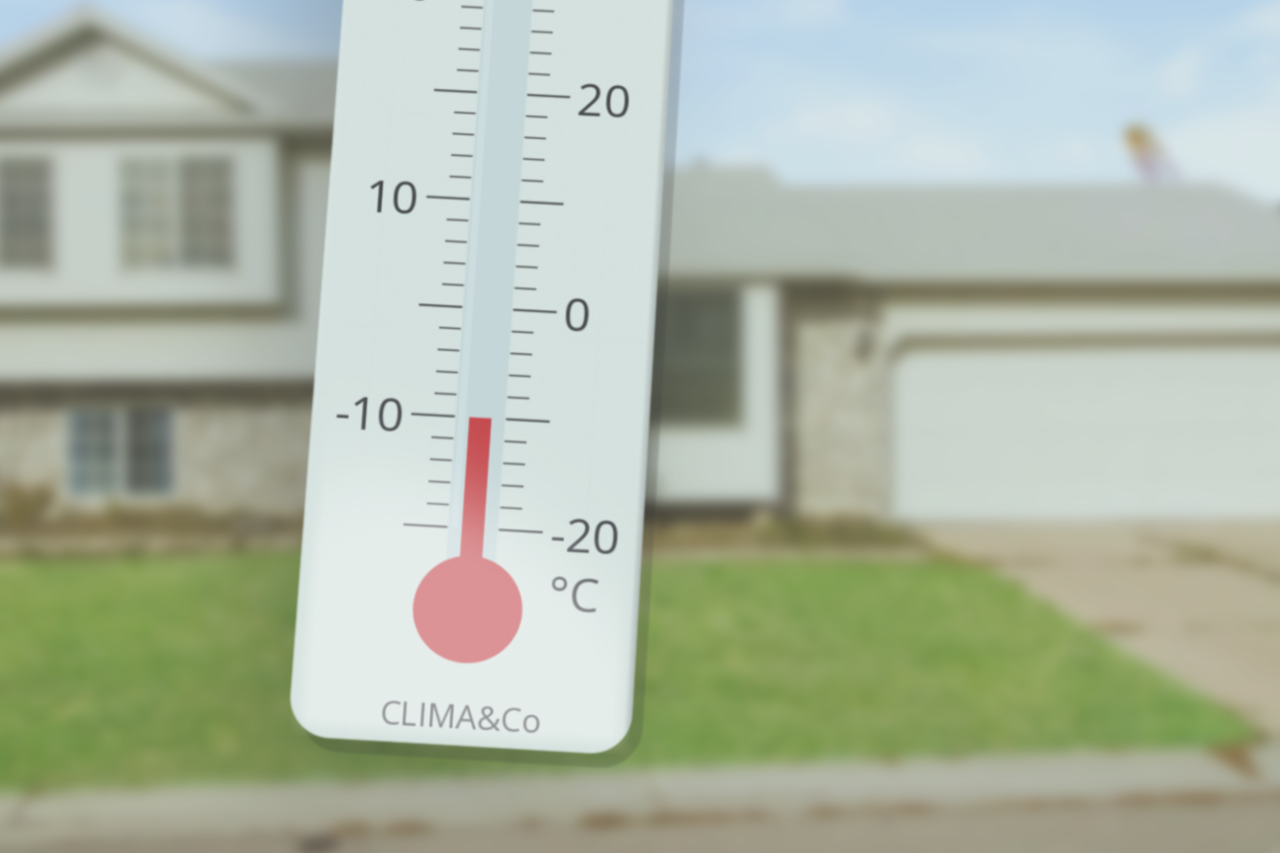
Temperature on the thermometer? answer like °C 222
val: °C -10
